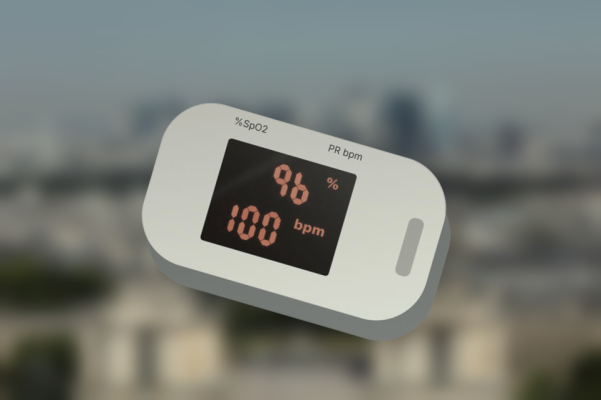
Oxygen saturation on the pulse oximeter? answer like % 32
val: % 96
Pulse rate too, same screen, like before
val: bpm 100
